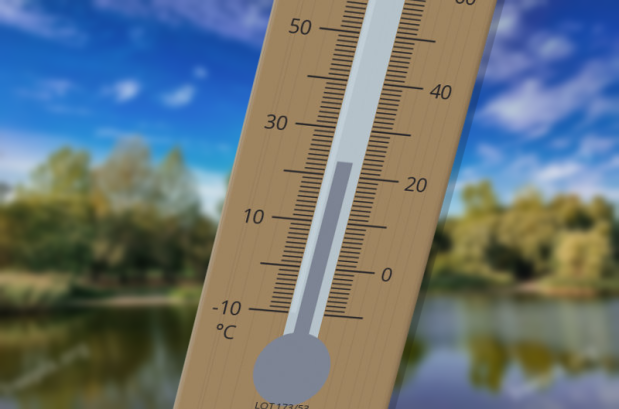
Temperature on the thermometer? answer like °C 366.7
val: °C 23
